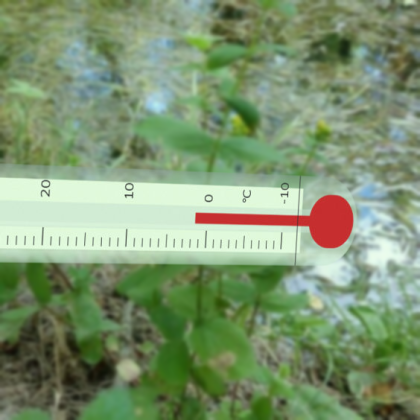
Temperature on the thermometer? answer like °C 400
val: °C 1.5
